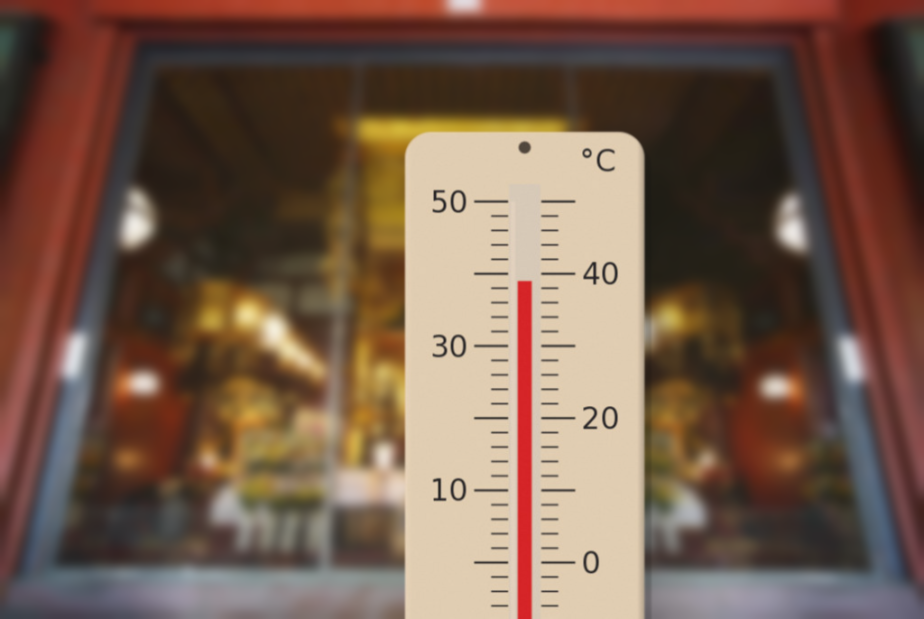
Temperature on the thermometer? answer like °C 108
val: °C 39
